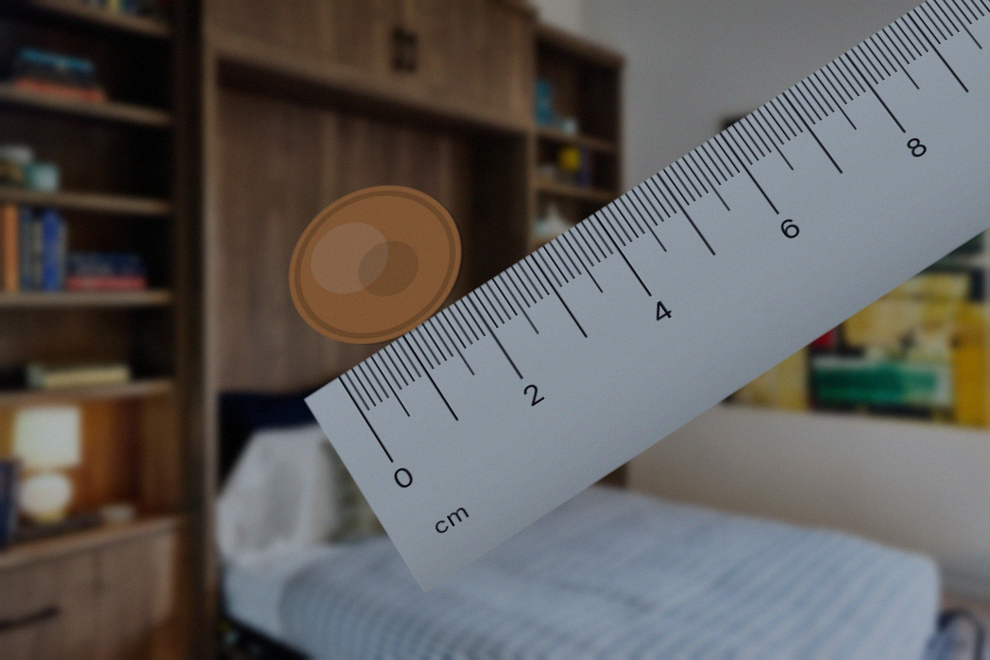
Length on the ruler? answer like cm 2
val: cm 2.4
